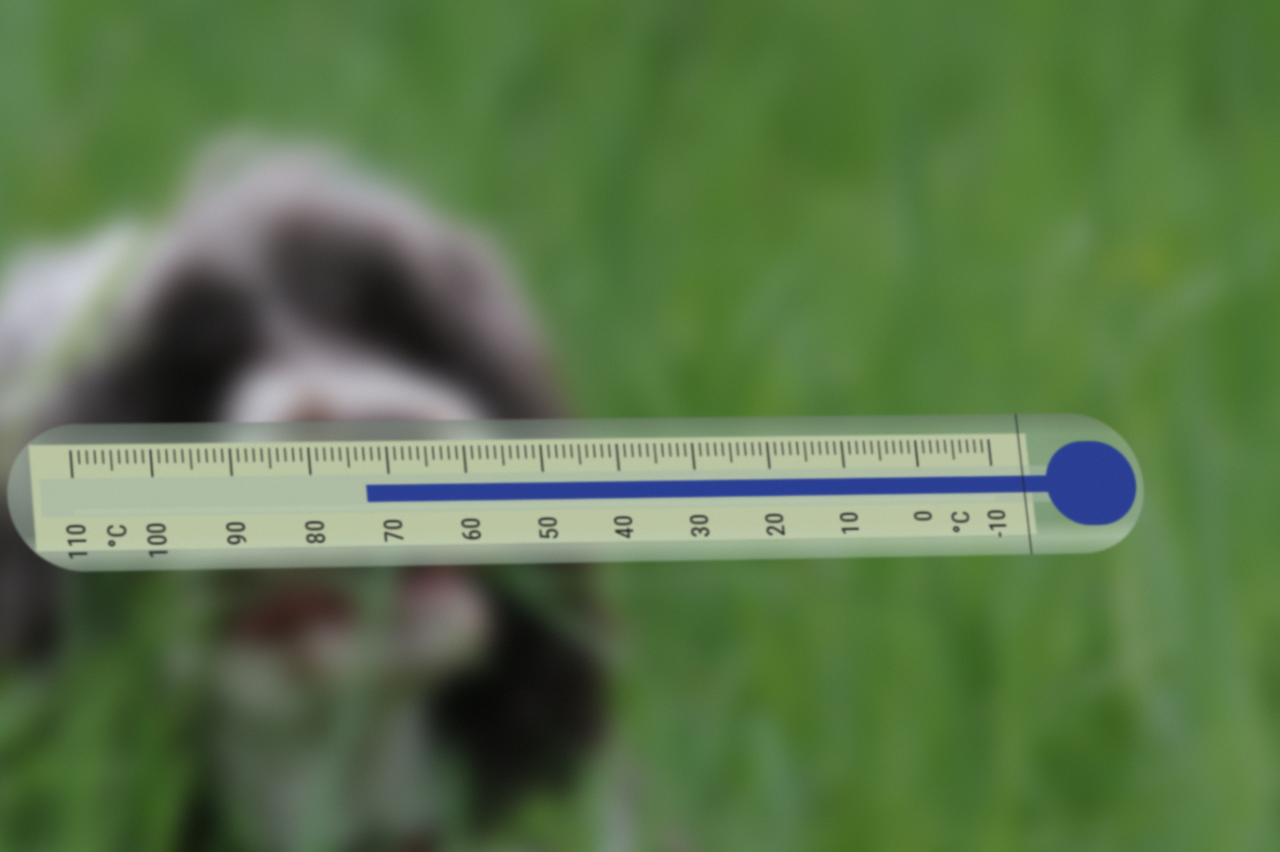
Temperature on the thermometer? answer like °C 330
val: °C 73
